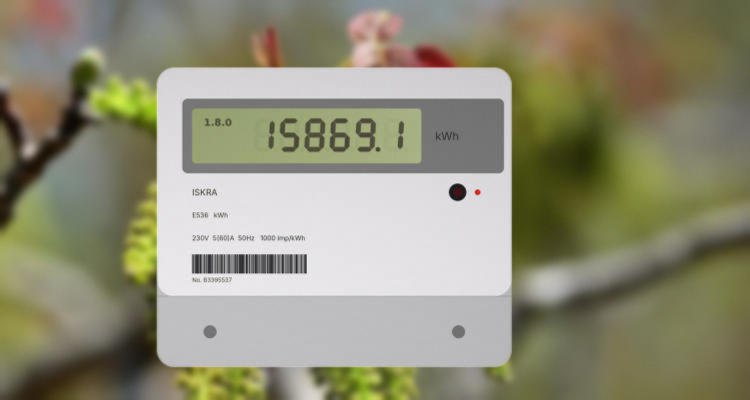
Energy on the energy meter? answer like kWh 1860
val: kWh 15869.1
